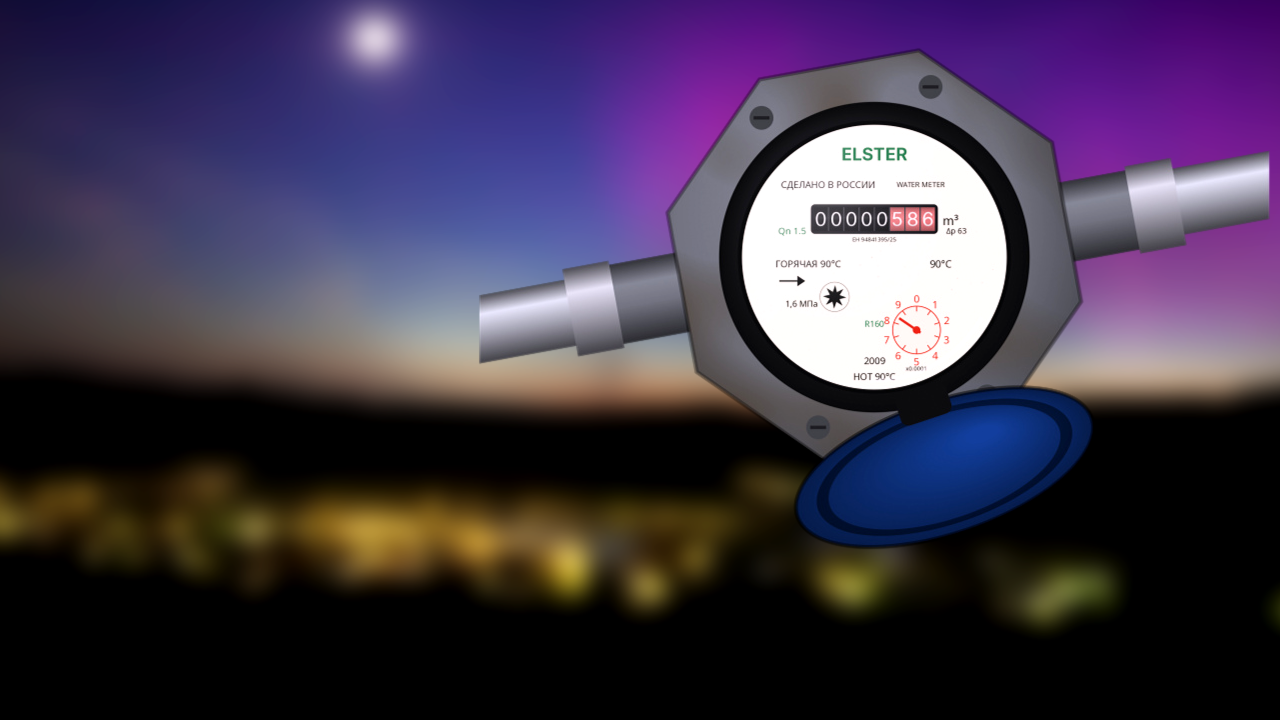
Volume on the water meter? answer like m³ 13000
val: m³ 0.5868
